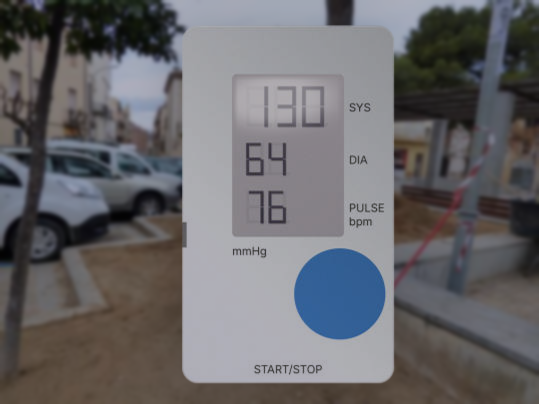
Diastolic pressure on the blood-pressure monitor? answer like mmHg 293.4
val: mmHg 64
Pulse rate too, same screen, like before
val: bpm 76
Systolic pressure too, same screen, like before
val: mmHg 130
